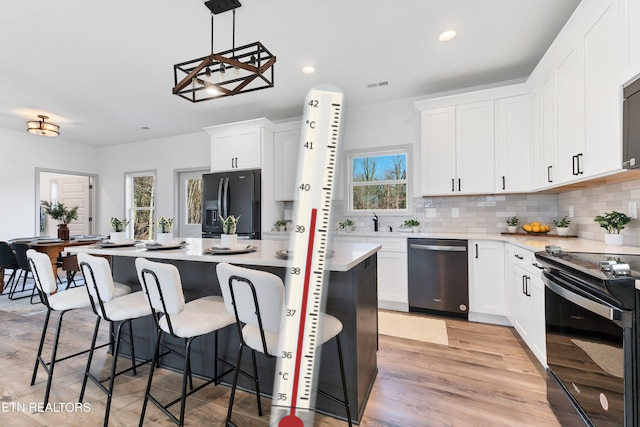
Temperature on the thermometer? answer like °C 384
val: °C 39.5
